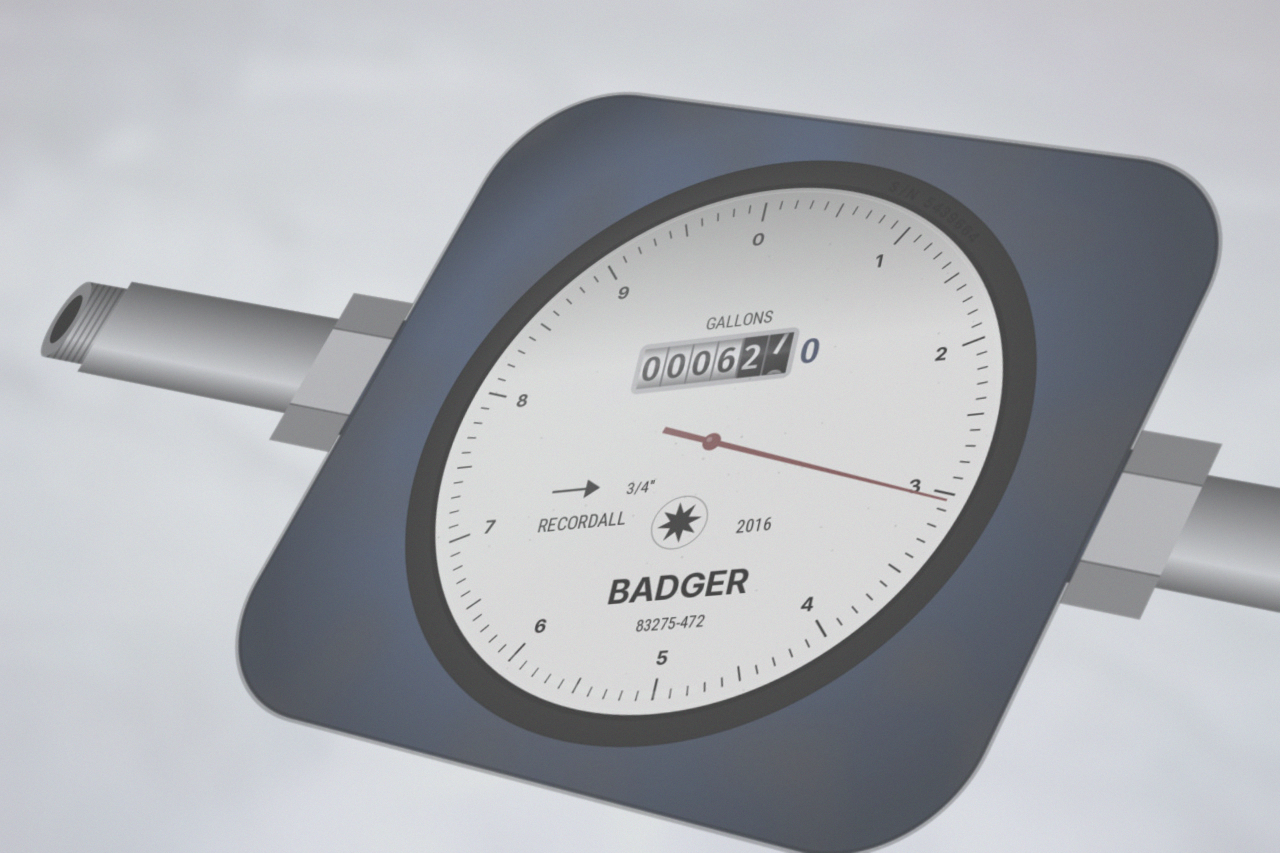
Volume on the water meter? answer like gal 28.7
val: gal 6273.0
